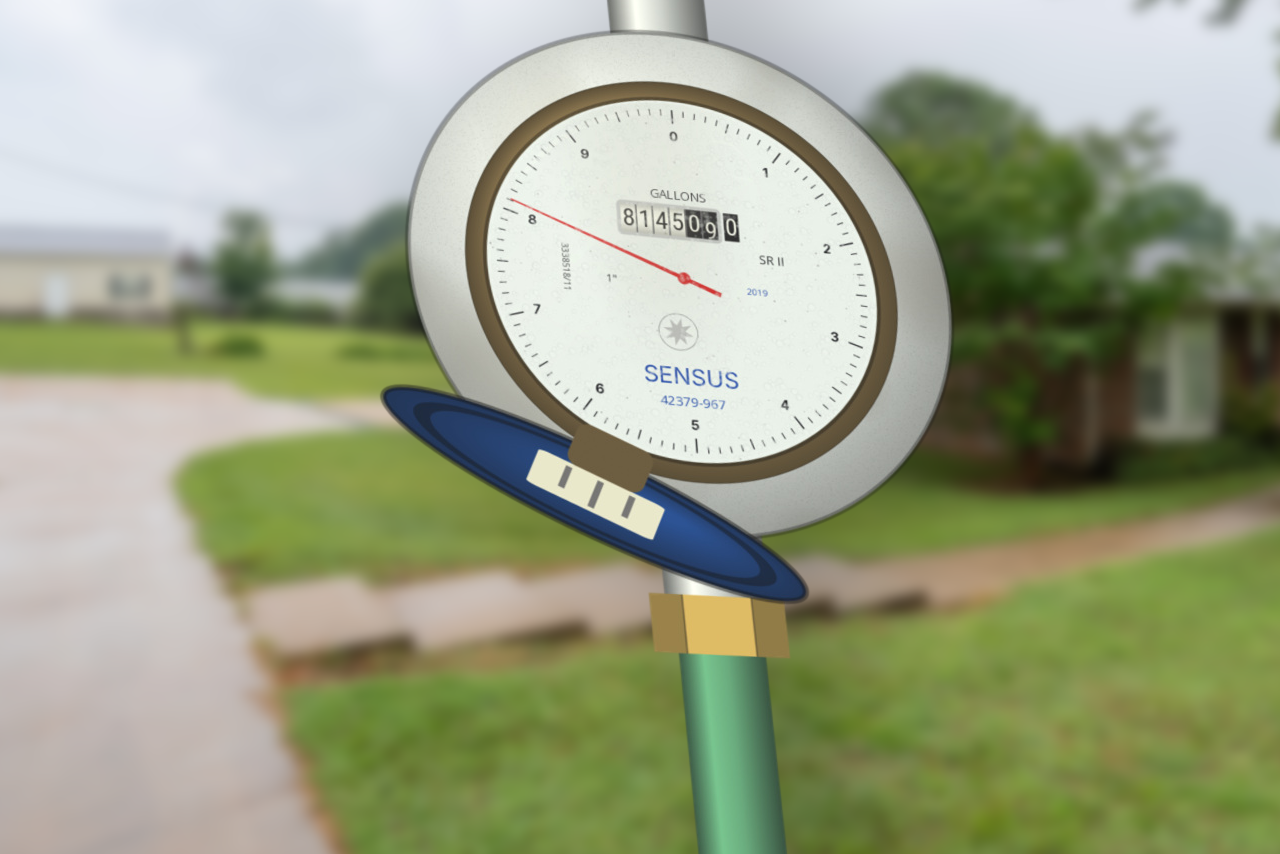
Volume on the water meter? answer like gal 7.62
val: gal 8145088.1
